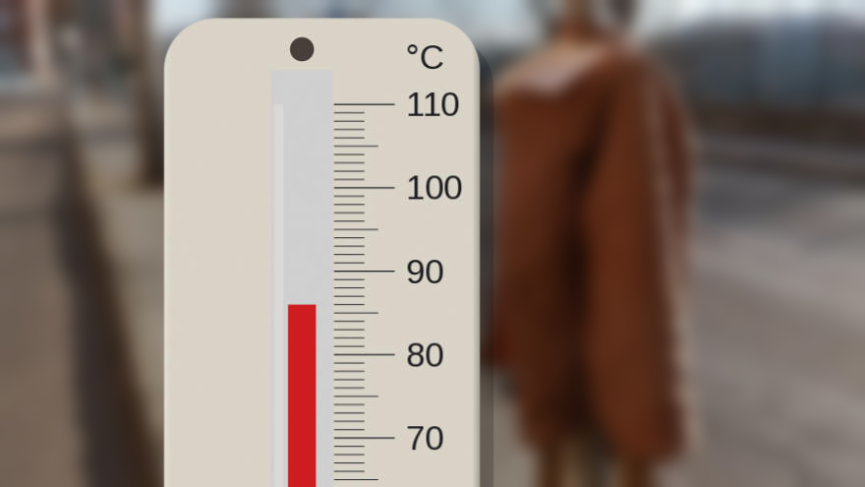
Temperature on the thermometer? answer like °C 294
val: °C 86
